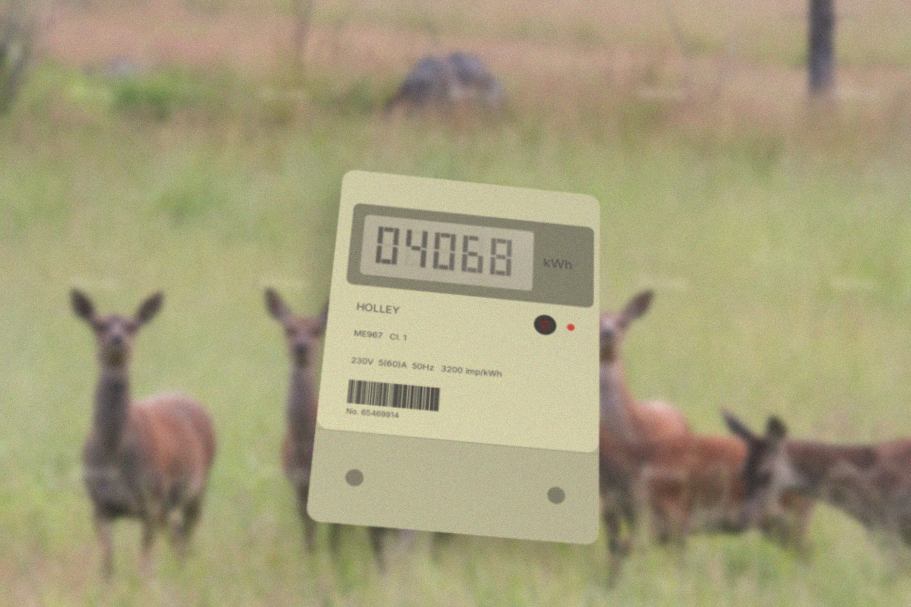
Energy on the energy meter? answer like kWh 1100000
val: kWh 4068
